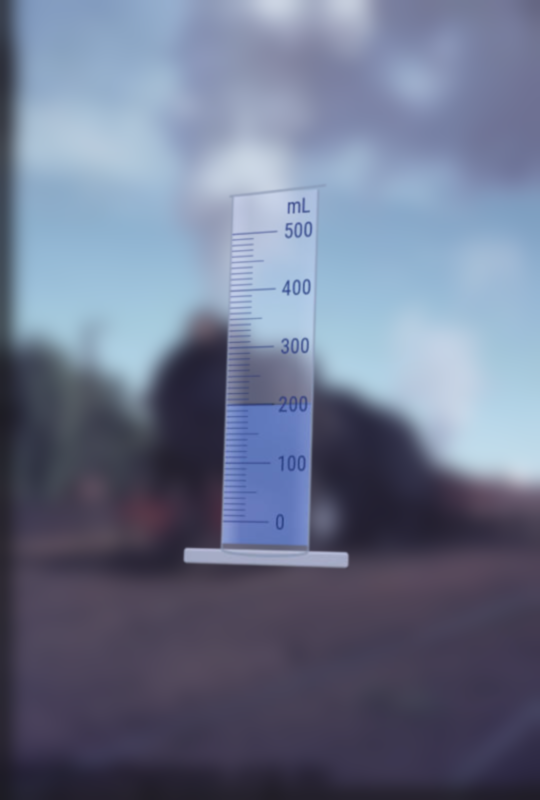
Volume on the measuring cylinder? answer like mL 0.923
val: mL 200
